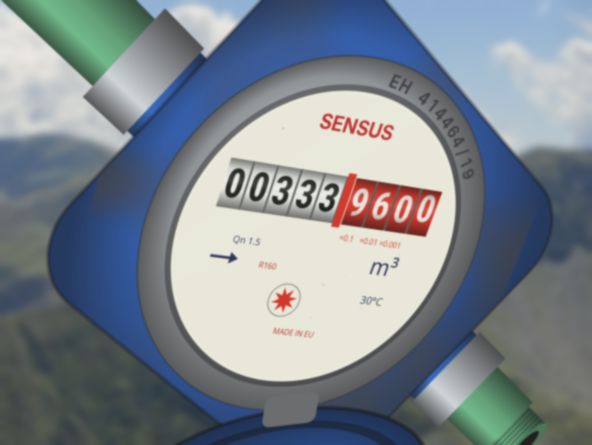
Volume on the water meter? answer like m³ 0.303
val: m³ 333.9600
